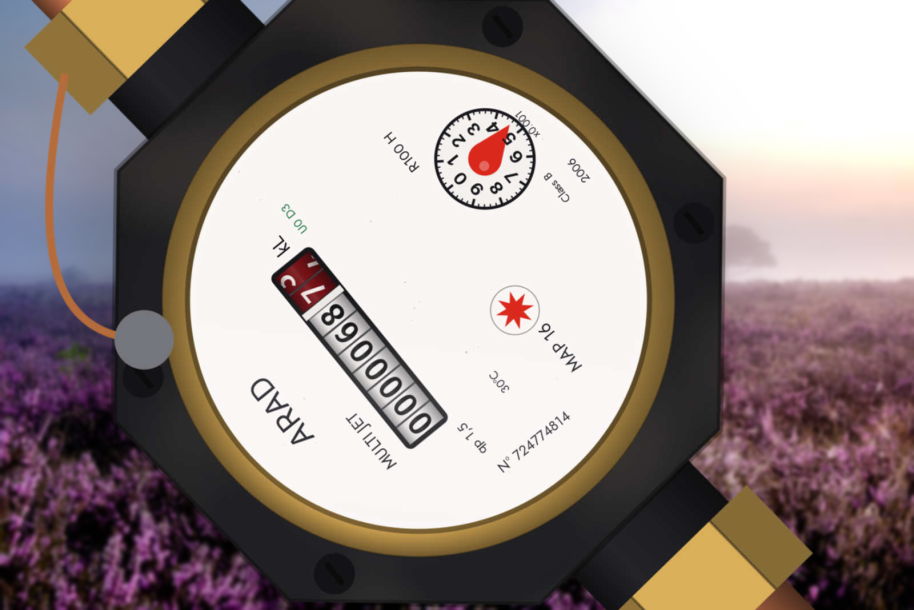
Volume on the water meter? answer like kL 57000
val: kL 68.734
